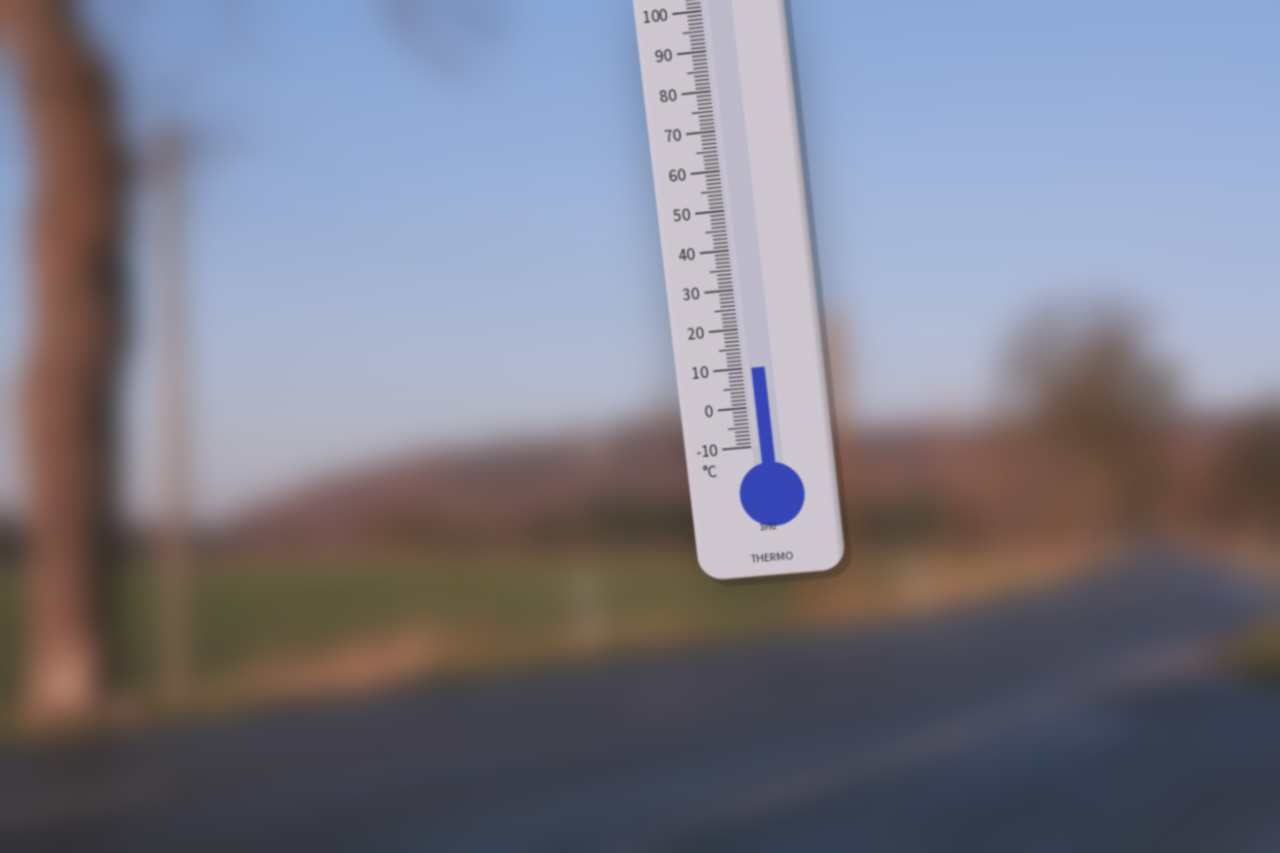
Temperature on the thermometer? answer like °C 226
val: °C 10
